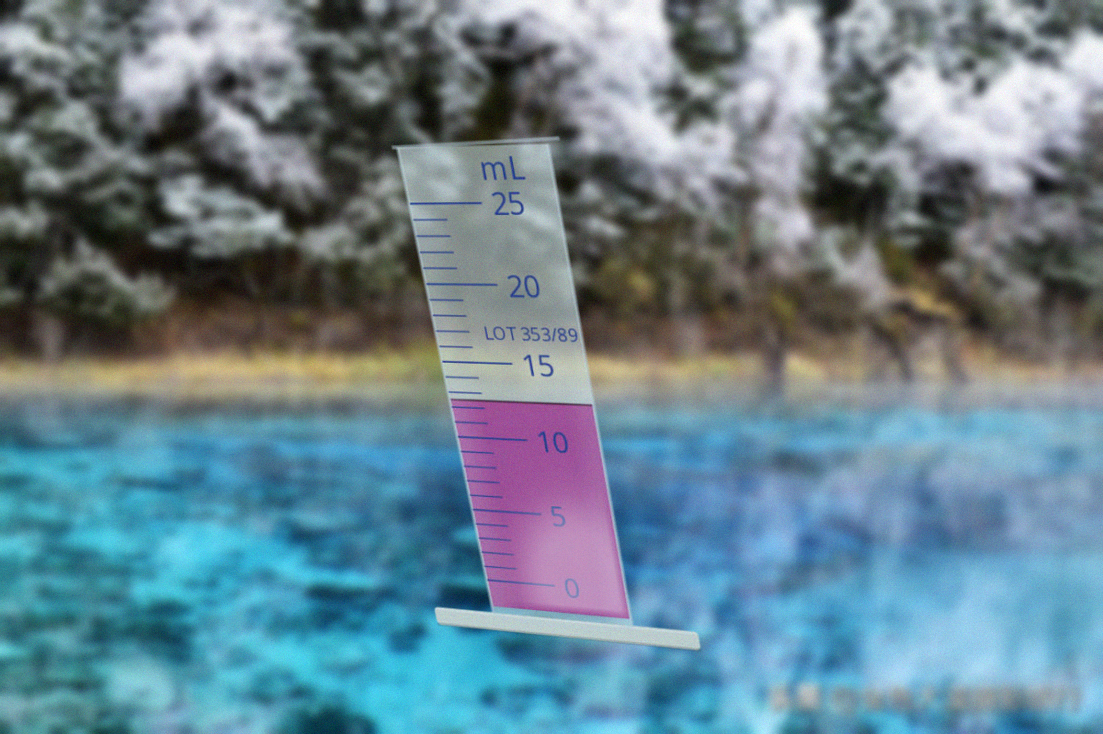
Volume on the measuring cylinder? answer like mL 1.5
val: mL 12.5
